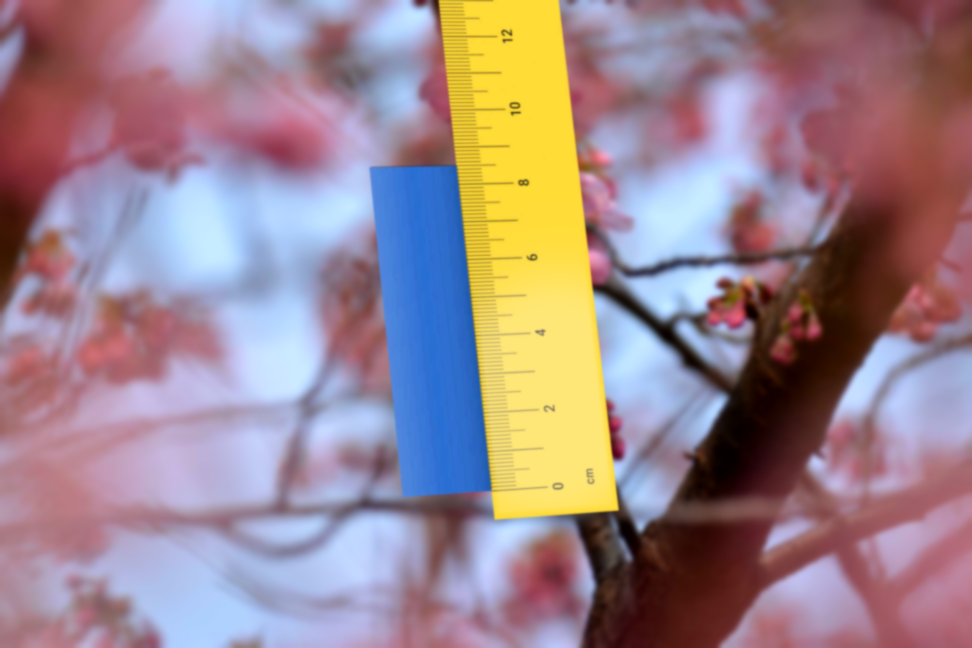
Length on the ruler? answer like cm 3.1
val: cm 8.5
